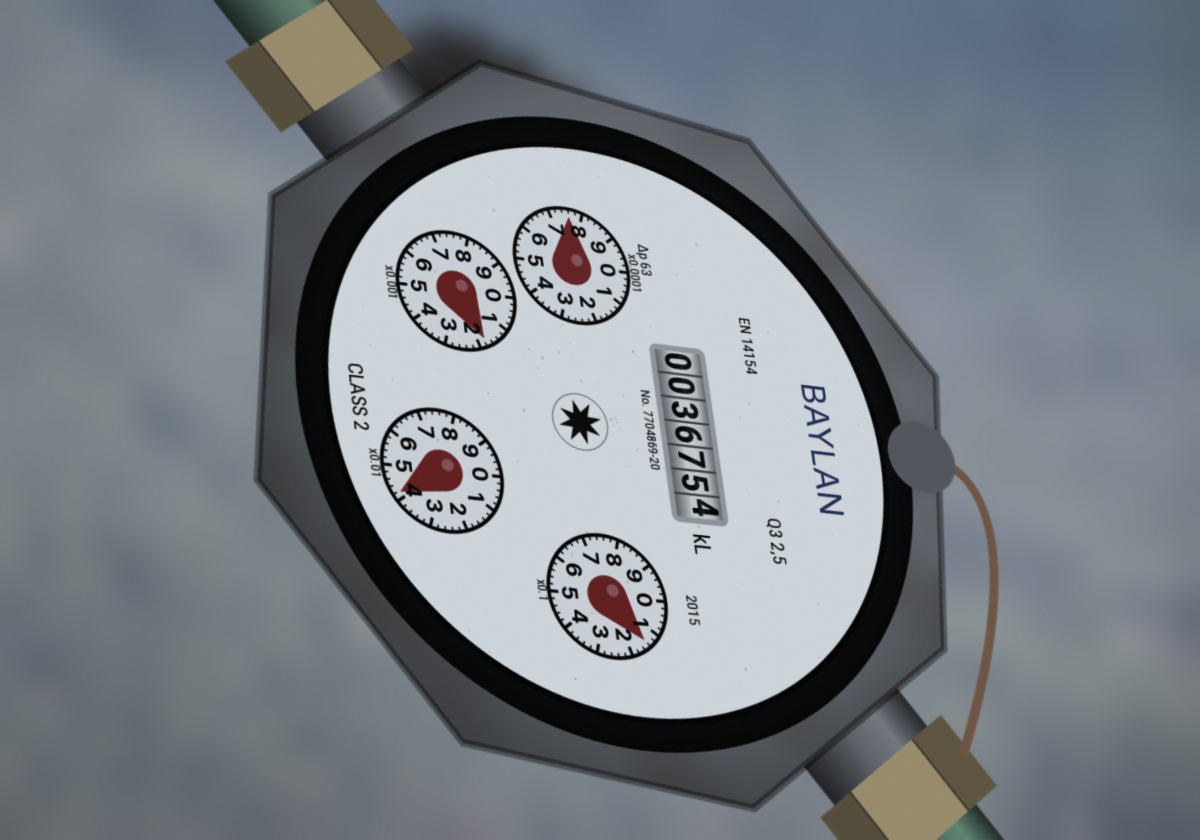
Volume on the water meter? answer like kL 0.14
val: kL 36754.1417
